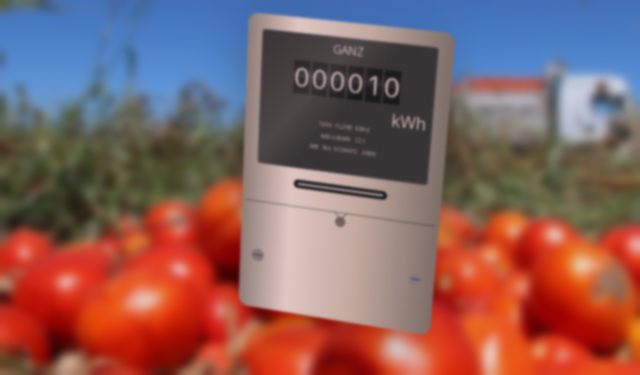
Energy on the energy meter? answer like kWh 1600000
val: kWh 10
